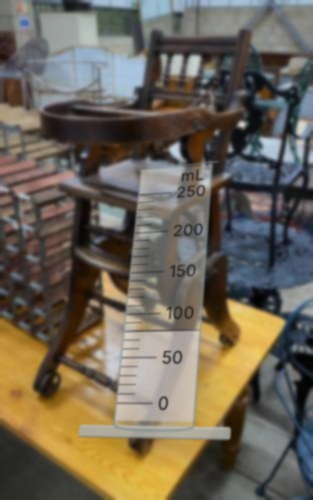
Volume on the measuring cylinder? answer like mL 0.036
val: mL 80
